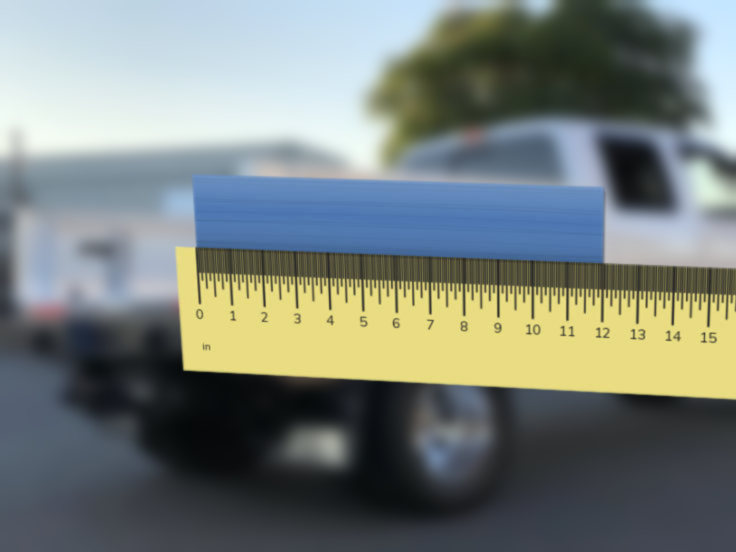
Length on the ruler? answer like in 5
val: in 12
